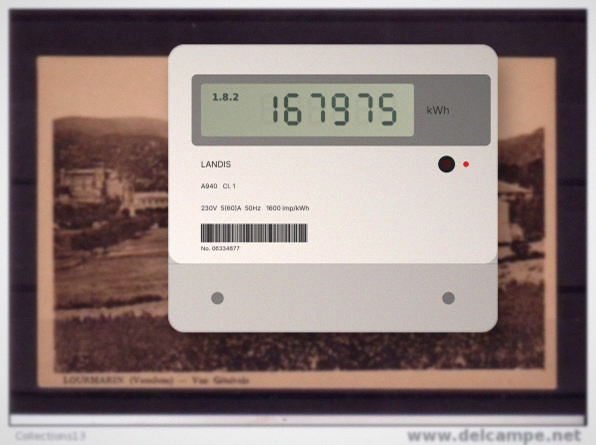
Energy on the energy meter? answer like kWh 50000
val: kWh 167975
